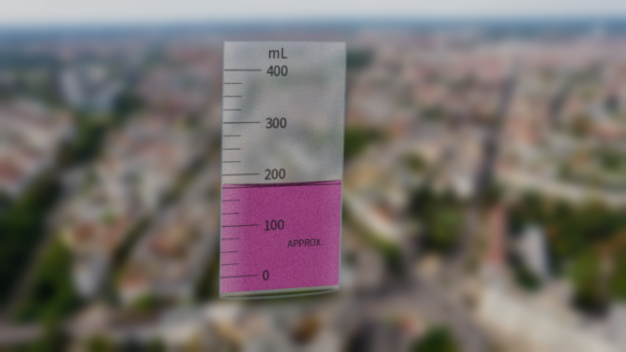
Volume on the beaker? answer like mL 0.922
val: mL 175
